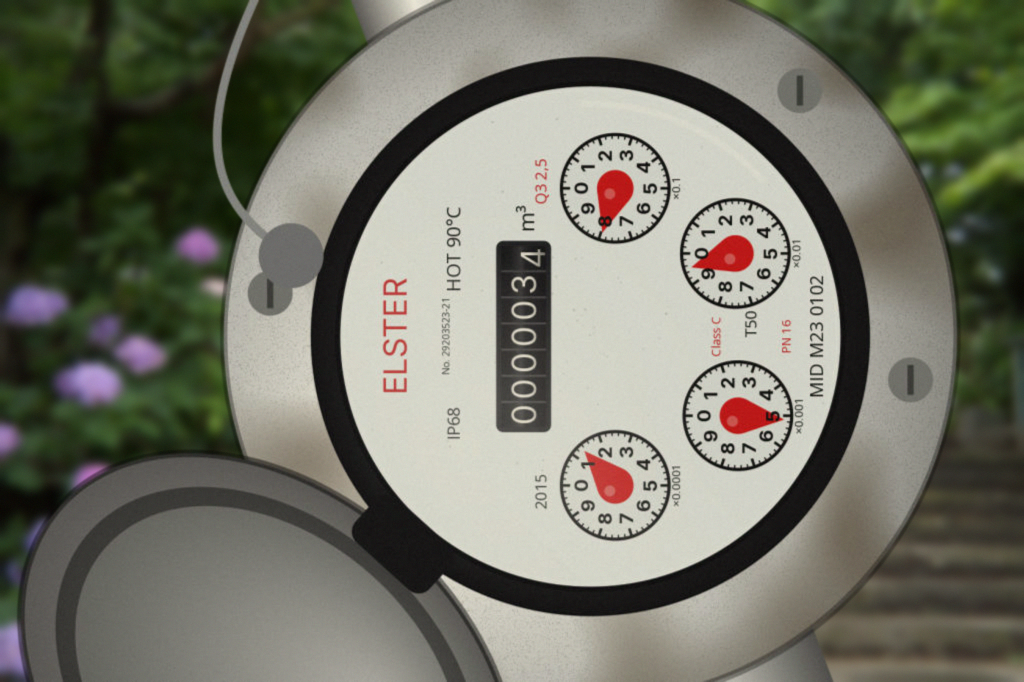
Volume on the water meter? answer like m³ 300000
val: m³ 33.7951
